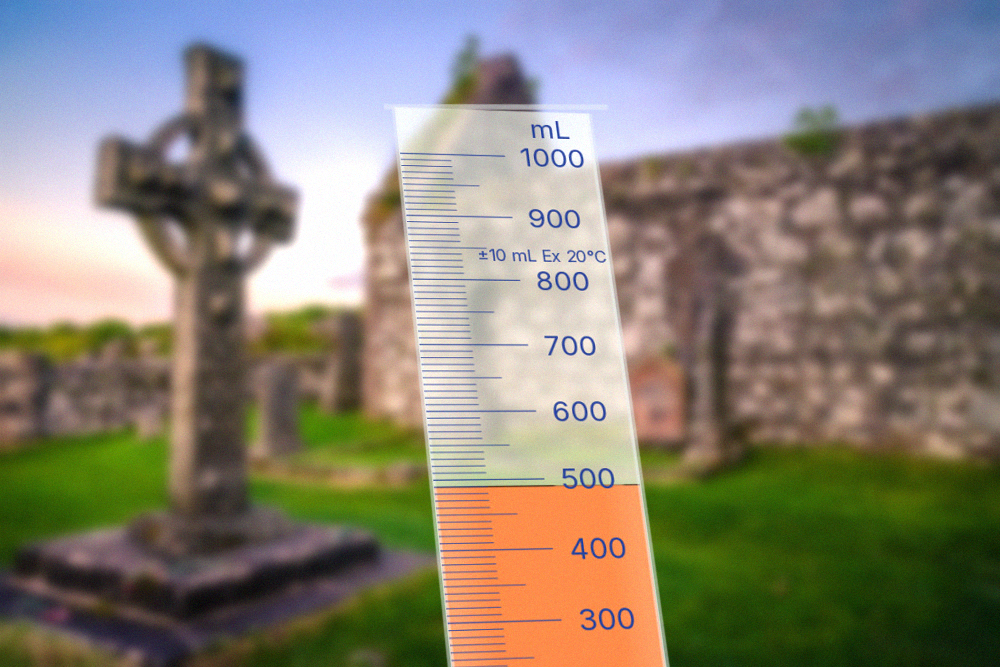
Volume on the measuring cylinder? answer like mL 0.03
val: mL 490
